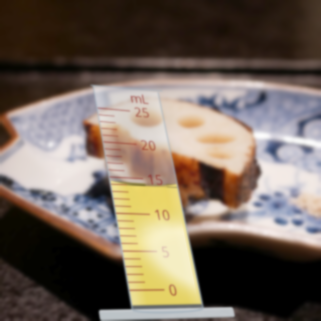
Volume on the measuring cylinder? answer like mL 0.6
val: mL 14
